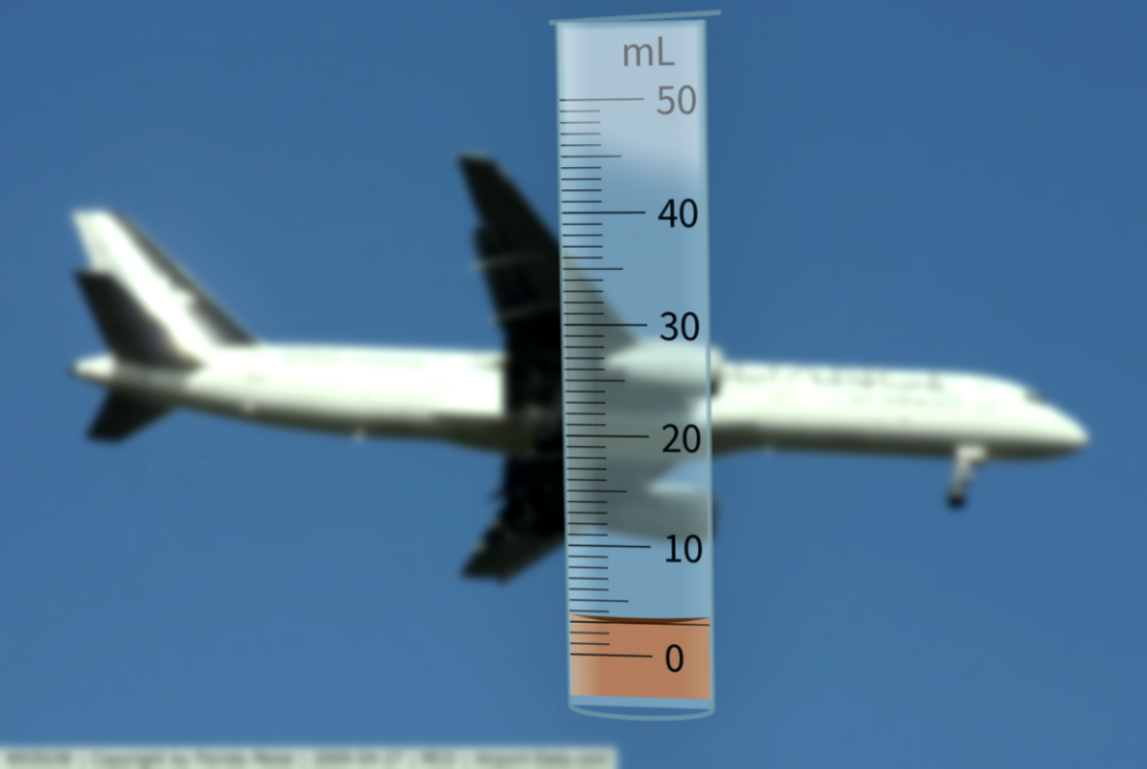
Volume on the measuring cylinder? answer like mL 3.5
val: mL 3
